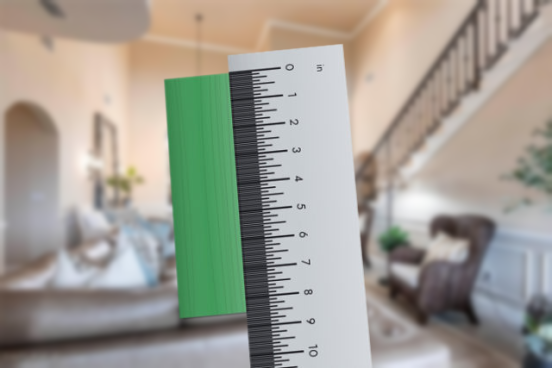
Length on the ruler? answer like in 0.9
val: in 8.5
